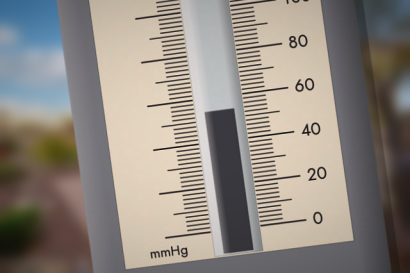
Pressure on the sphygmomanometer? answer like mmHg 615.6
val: mmHg 54
